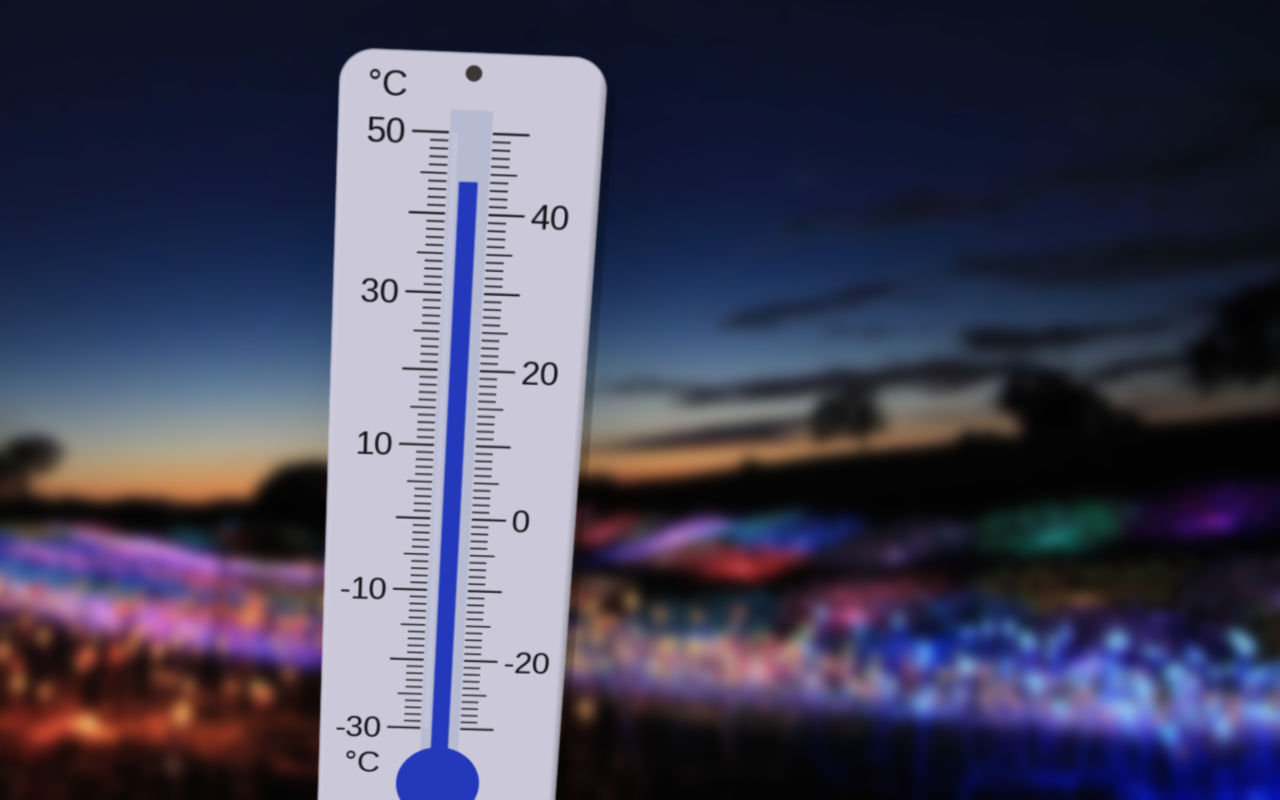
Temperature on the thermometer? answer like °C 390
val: °C 44
